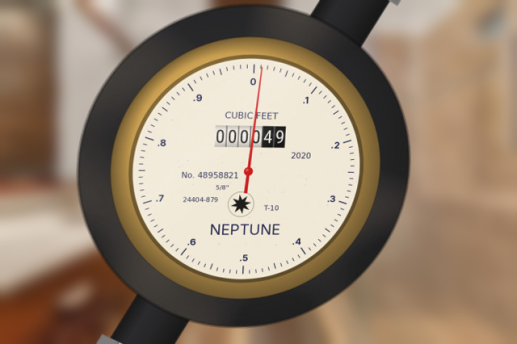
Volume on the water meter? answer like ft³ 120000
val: ft³ 49.01
